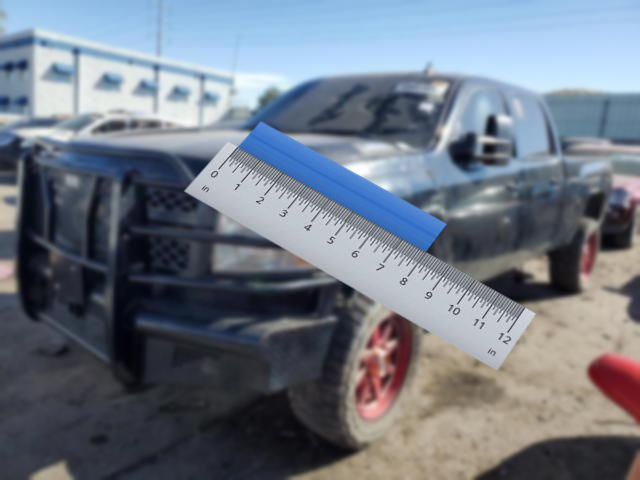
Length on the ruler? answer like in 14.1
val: in 8
